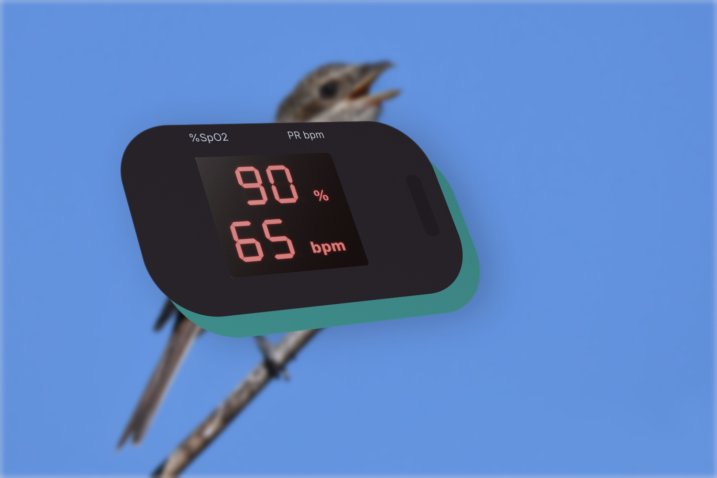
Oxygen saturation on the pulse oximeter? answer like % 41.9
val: % 90
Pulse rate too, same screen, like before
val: bpm 65
